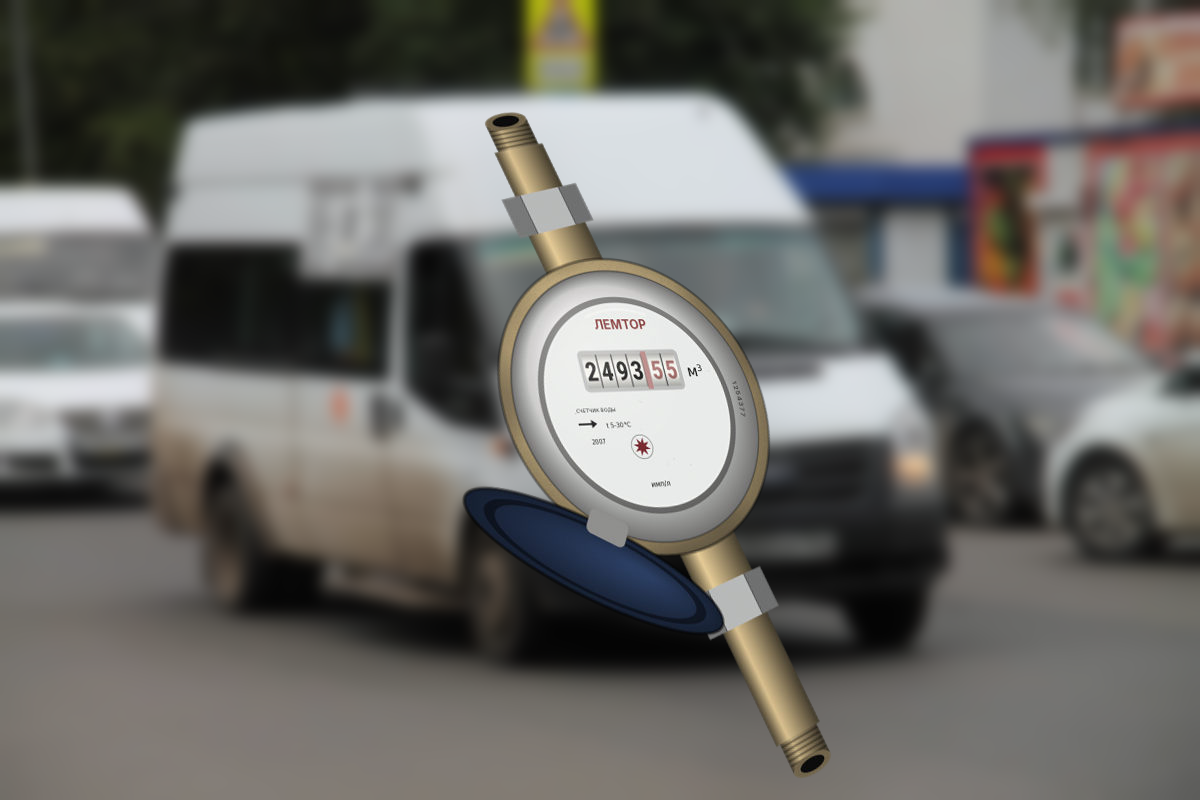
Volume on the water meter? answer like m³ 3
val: m³ 2493.55
